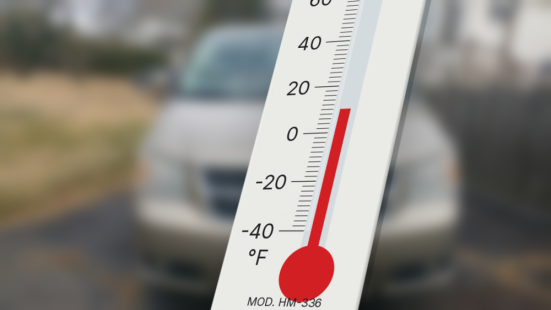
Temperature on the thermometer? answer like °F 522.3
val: °F 10
